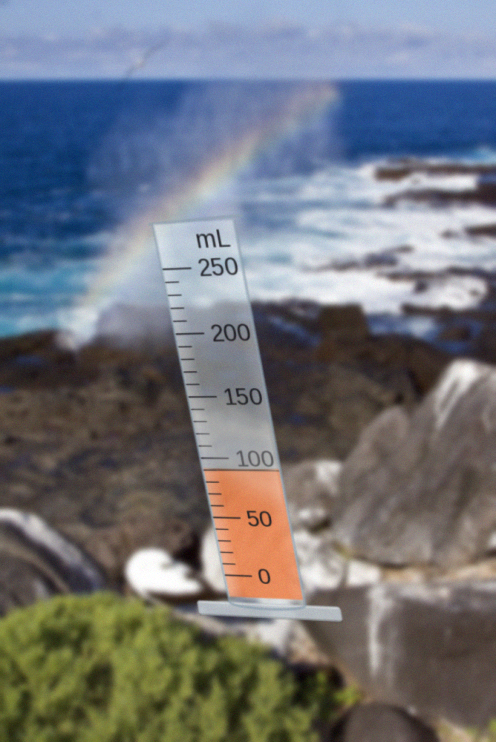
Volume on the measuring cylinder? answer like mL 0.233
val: mL 90
